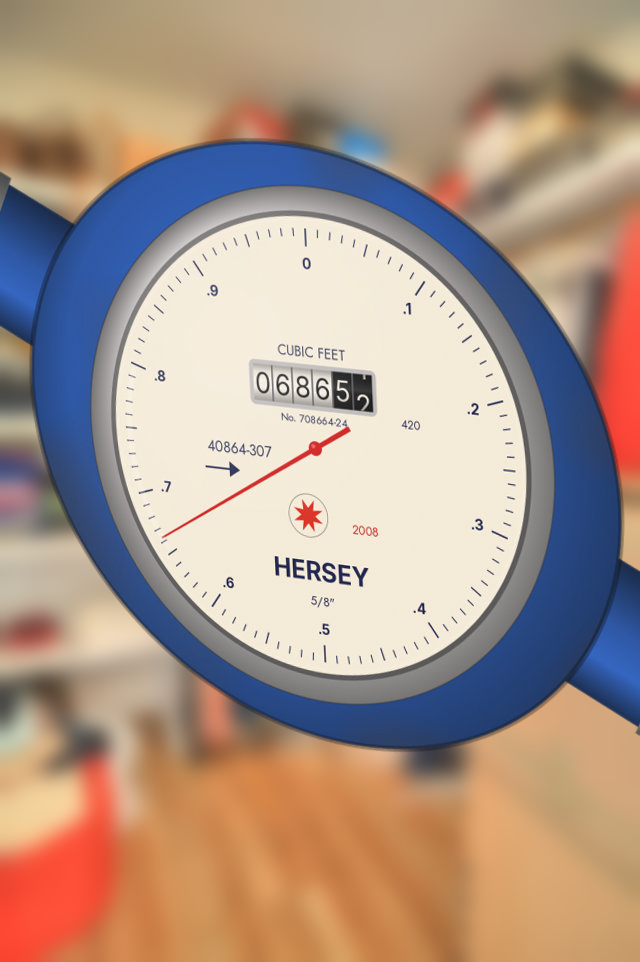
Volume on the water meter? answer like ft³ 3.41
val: ft³ 68651.66
